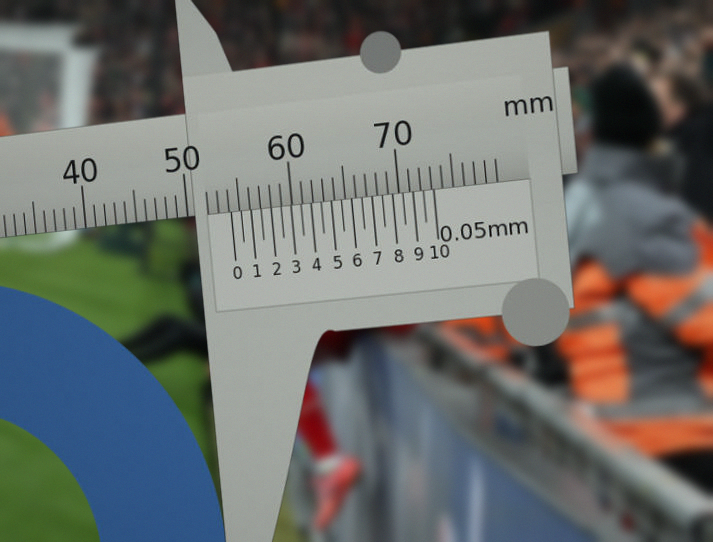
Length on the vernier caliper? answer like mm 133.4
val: mm 54.2
